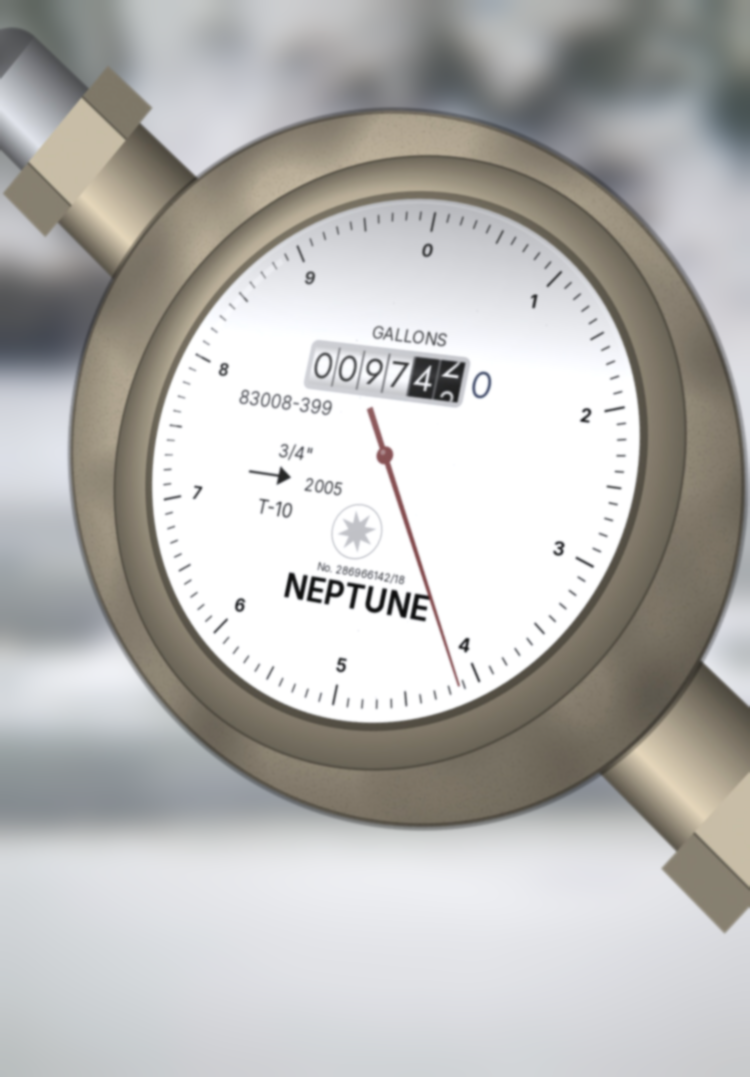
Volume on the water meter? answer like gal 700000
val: gal 97424.1
